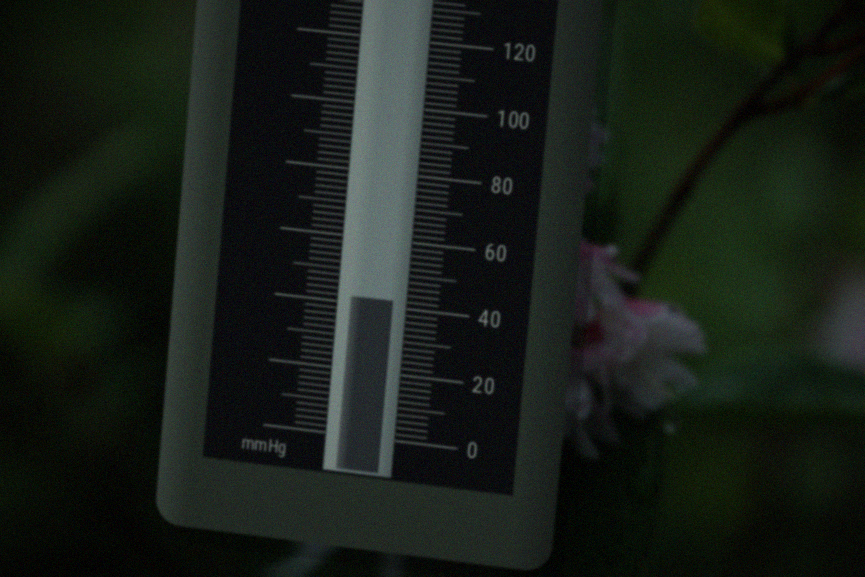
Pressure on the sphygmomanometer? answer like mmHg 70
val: mmHg 42
